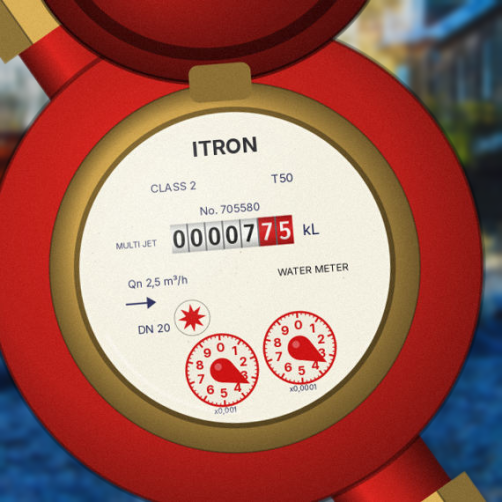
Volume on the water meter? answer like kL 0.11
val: kL 7.7533
